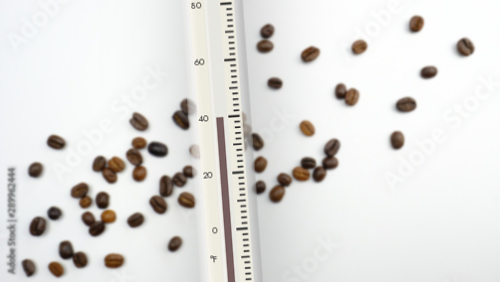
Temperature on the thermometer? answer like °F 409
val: °F 40
